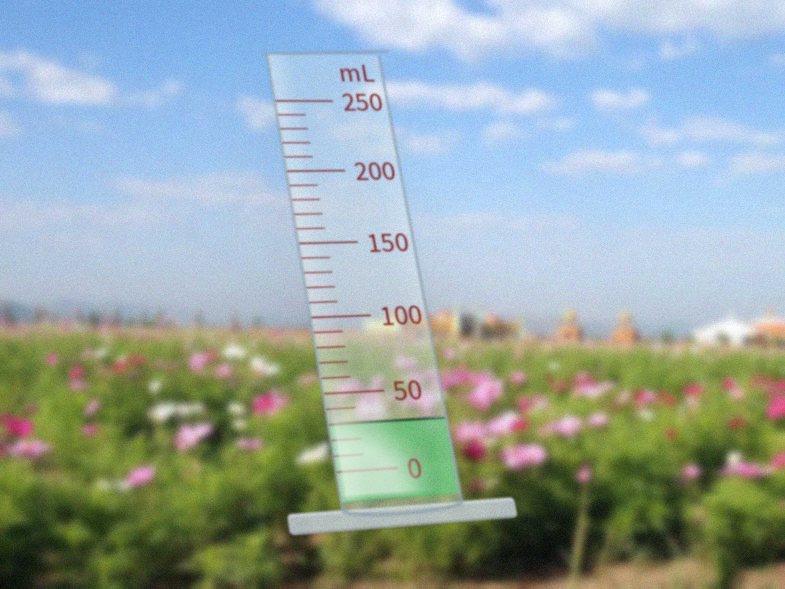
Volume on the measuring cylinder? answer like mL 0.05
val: mL 30
